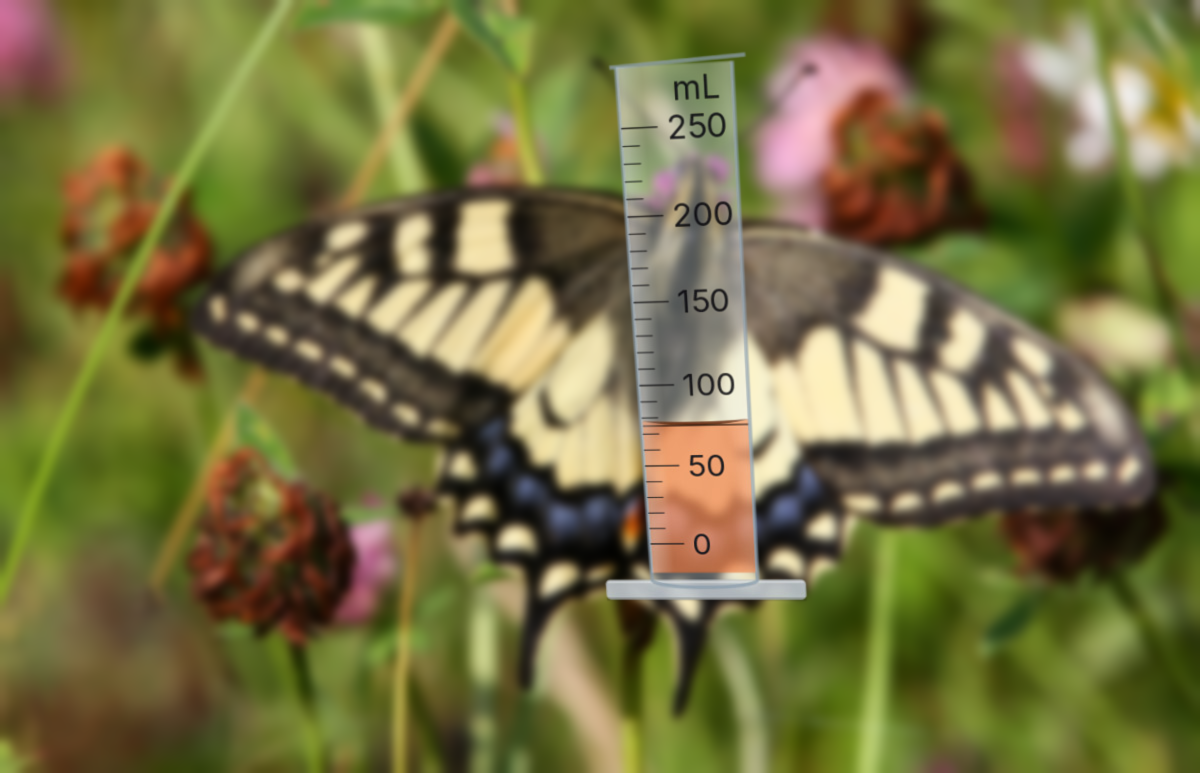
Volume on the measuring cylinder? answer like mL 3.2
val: mL 75
